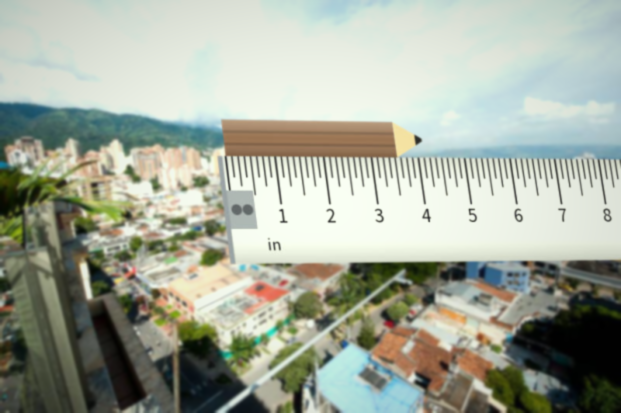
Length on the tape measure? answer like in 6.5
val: in 4.125
